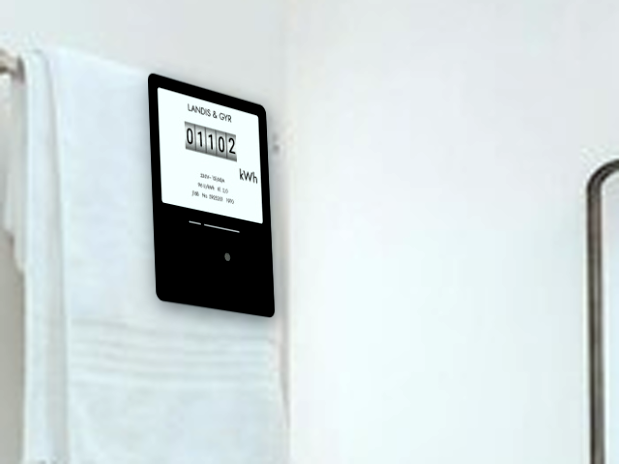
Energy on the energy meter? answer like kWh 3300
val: kWh 1102
